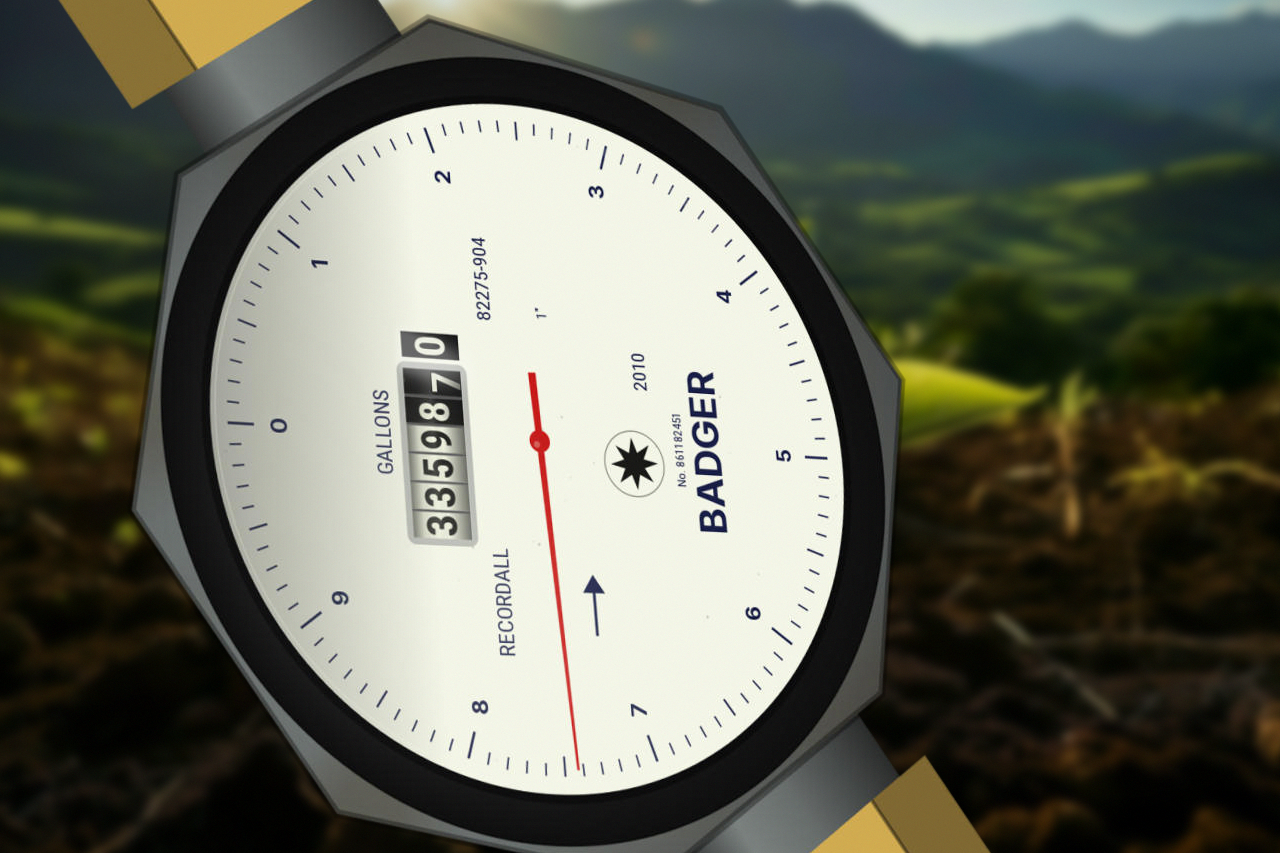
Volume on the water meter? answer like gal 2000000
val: gal 3359867.4
